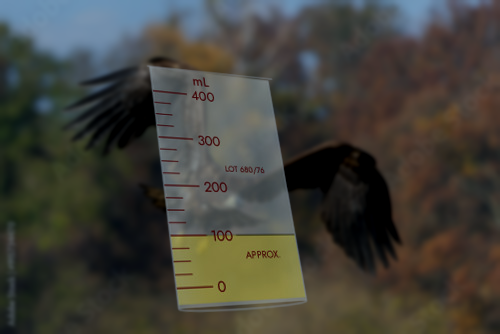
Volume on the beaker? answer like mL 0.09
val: mL 100
